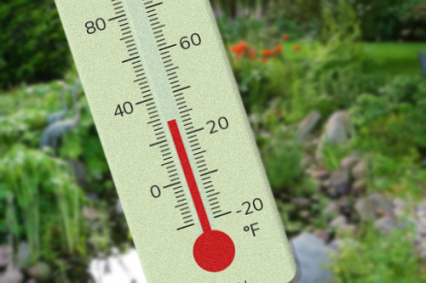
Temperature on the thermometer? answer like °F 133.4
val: °F 28
